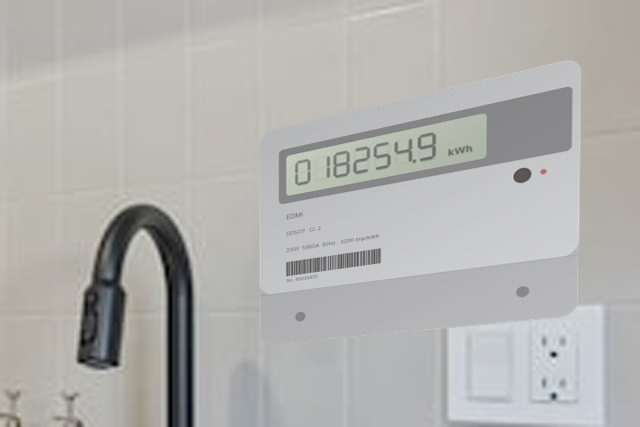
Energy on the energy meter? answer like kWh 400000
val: kWh 18254.9
